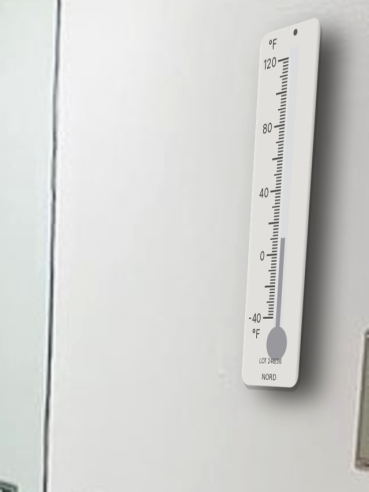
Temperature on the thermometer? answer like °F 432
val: °F 10
